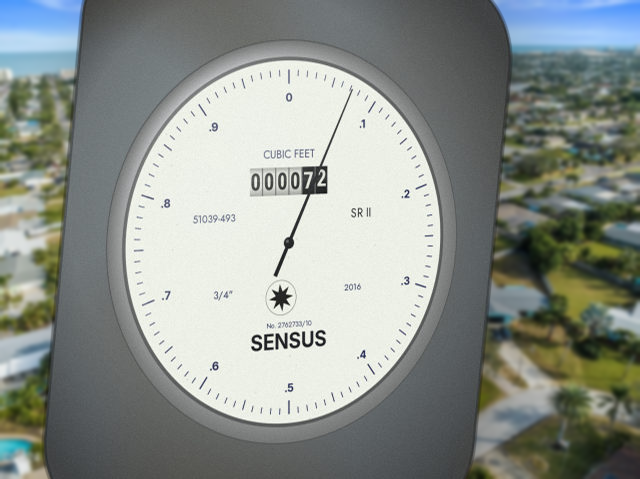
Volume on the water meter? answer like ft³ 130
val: ft³ 72.07
